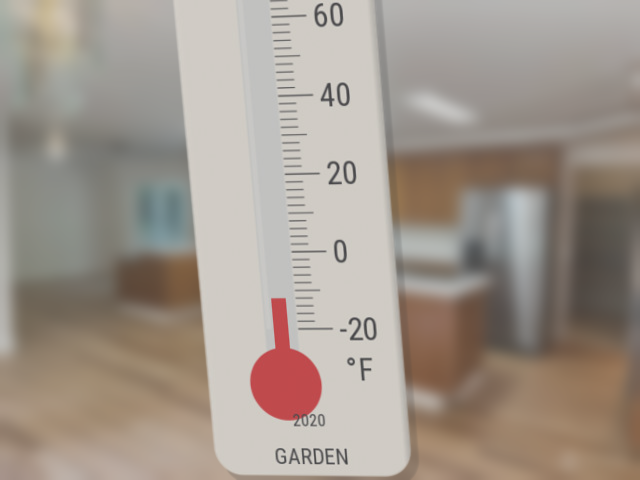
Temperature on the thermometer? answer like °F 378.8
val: °F -12
